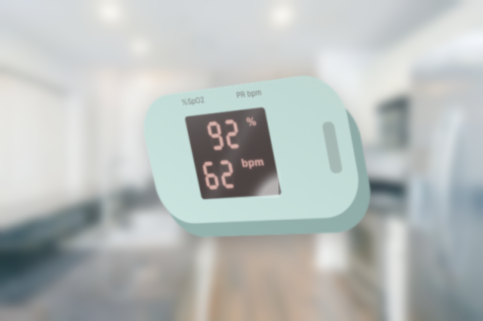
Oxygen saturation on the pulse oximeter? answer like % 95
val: % 92
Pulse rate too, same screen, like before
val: bpm 62
